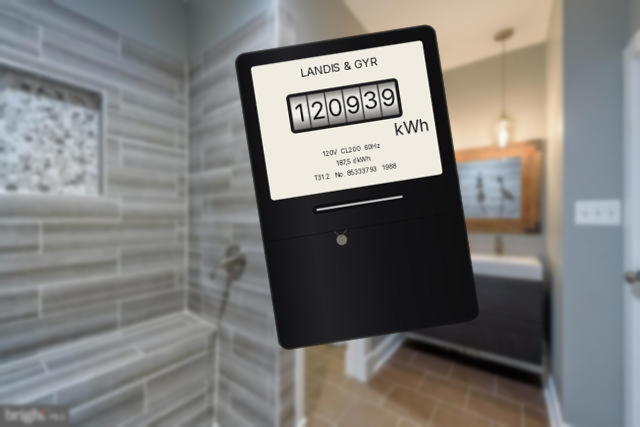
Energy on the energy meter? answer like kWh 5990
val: kWh 120939
